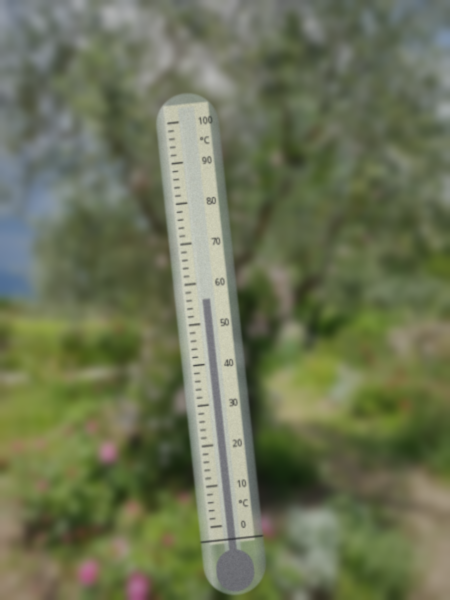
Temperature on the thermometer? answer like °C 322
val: °C 56
